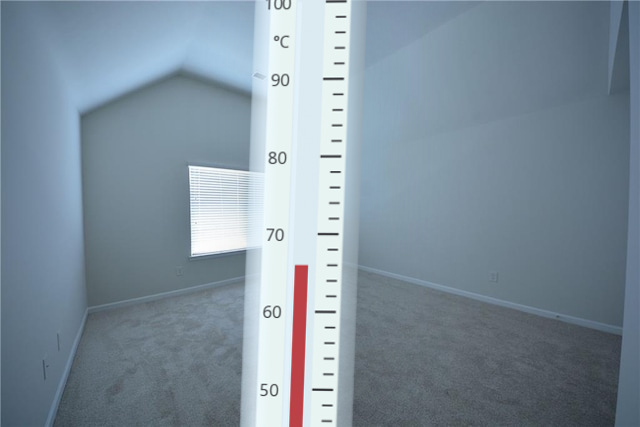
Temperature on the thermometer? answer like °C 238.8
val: °C 66
